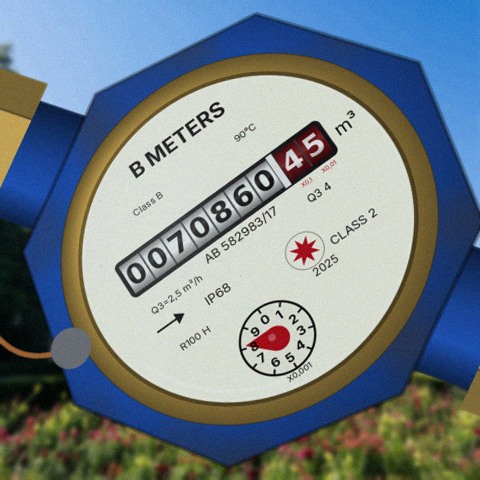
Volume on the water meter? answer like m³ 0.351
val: m³ 70860.458
